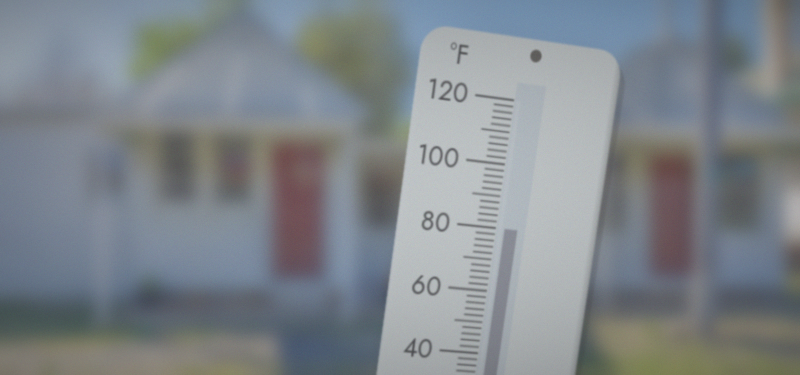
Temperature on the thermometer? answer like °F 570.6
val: °F 80
